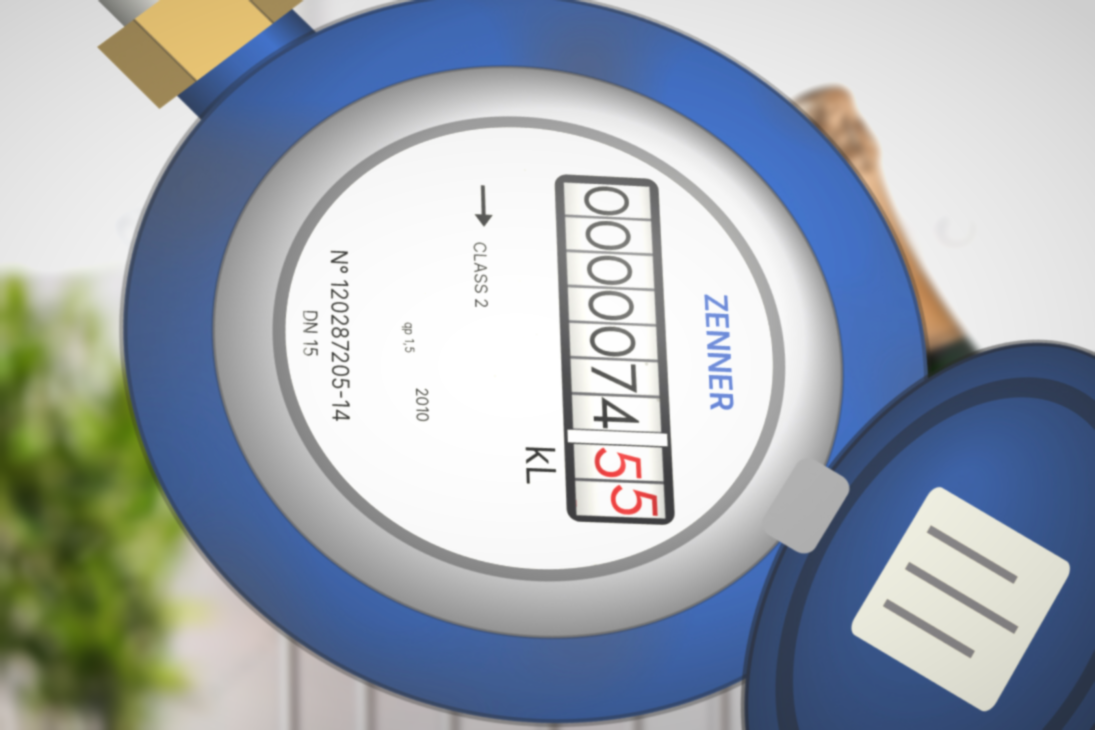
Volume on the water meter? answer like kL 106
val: kL 74.55
